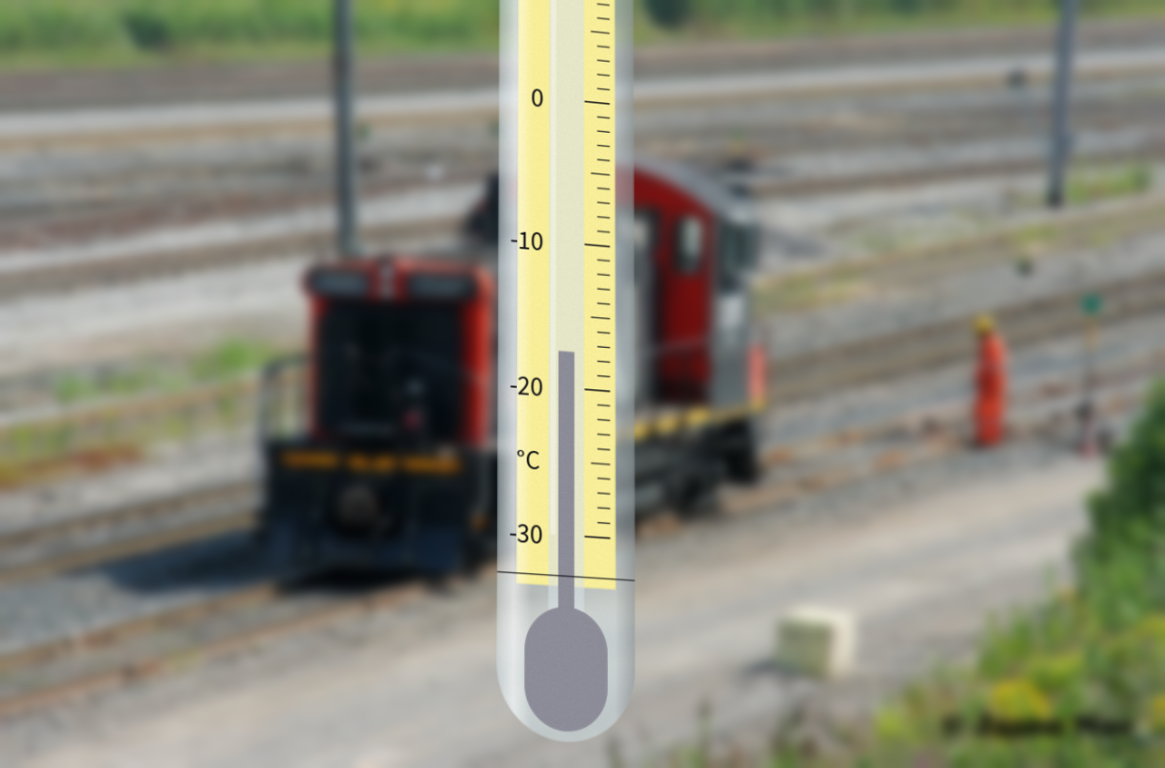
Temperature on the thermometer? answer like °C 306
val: °C -17.5
